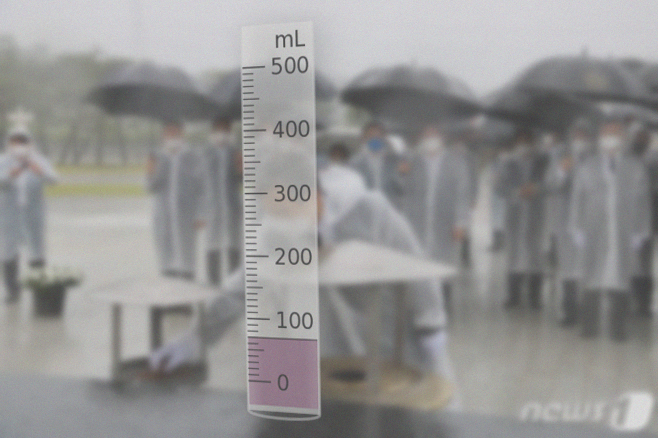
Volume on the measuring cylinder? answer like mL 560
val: mL 70
